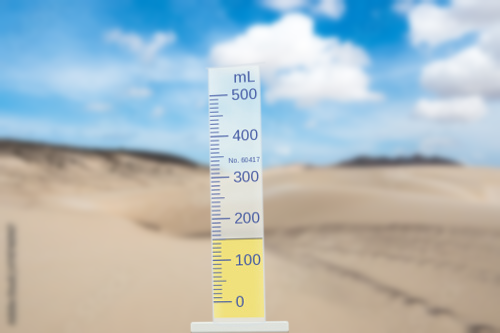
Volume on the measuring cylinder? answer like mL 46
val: mL 150
